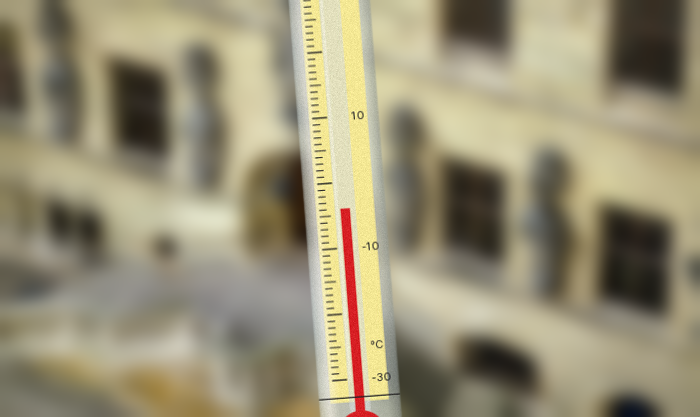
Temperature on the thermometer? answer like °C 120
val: °C -4
